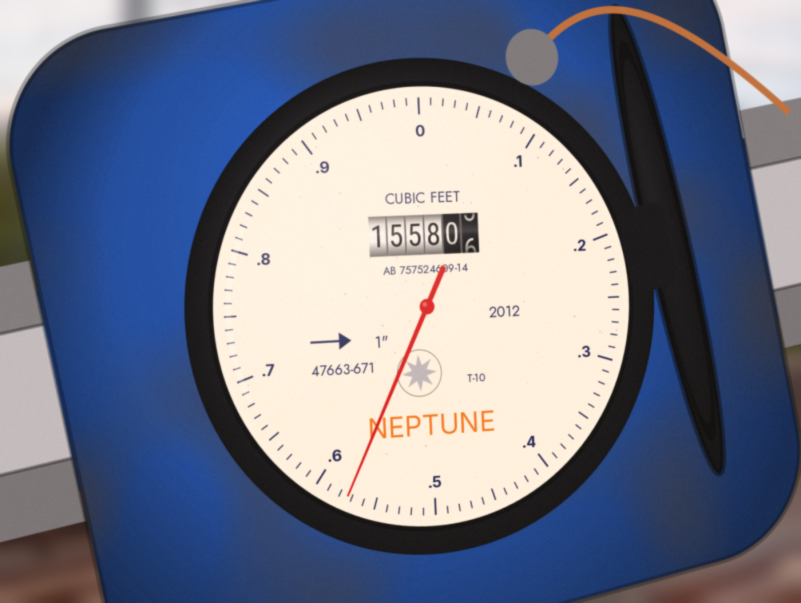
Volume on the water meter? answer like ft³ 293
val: ft³ 155805.57
